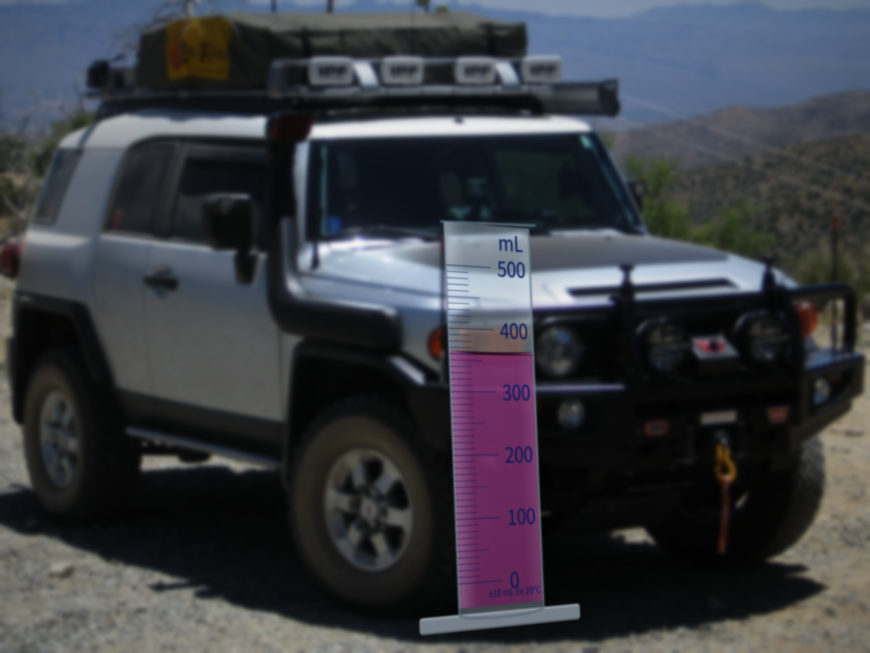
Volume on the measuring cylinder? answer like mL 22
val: mL 360
